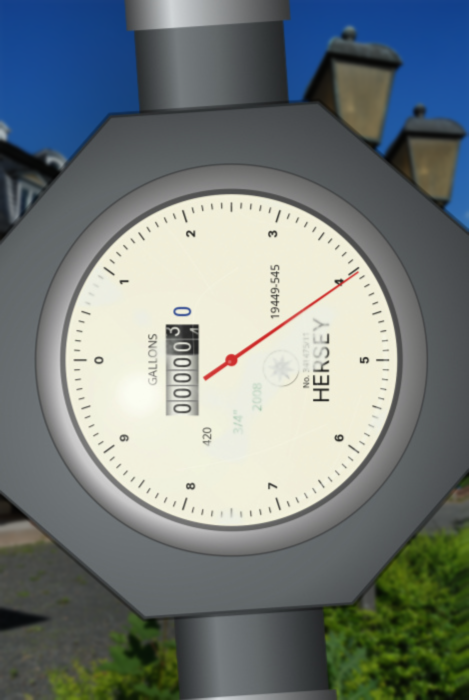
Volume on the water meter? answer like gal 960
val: gal 34.0
